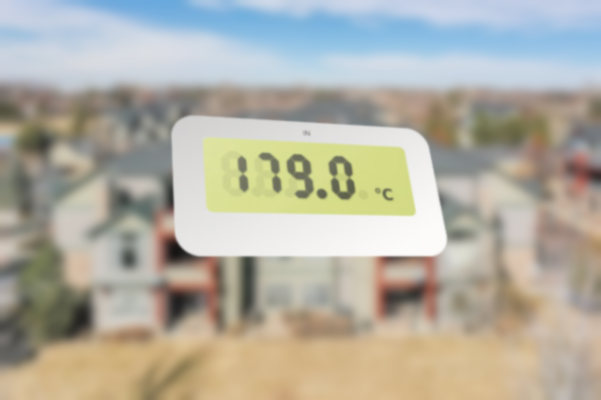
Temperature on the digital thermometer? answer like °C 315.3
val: °C 179.0
